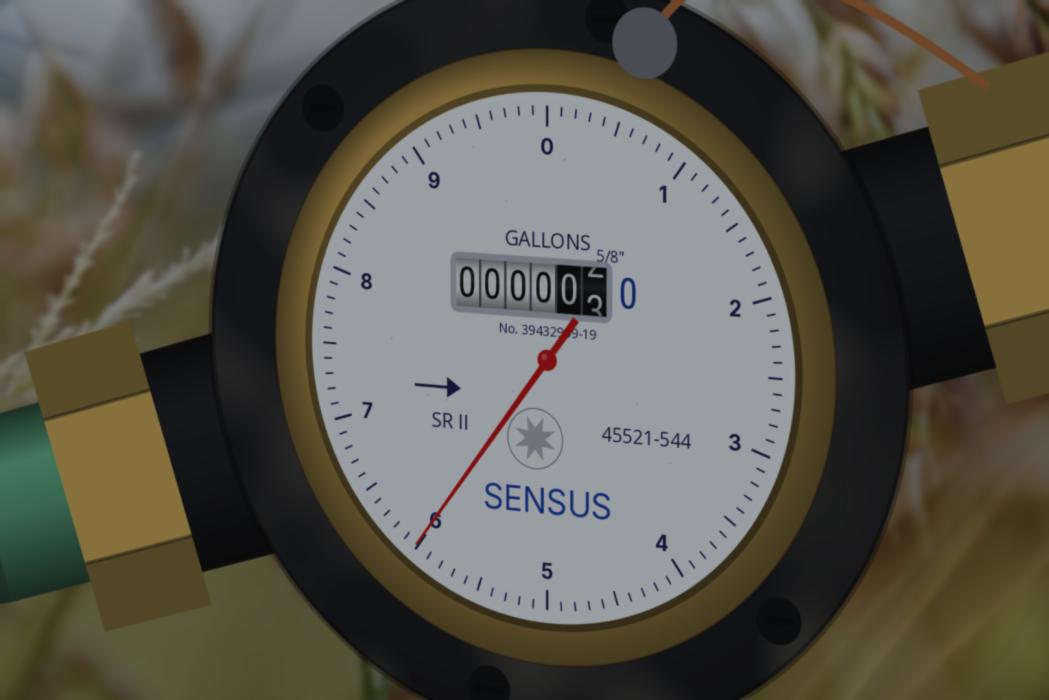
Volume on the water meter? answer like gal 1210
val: gal 26.0
